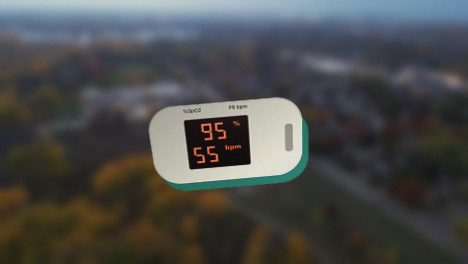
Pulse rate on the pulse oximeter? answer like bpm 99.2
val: bpm 55
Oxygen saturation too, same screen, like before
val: % 95
